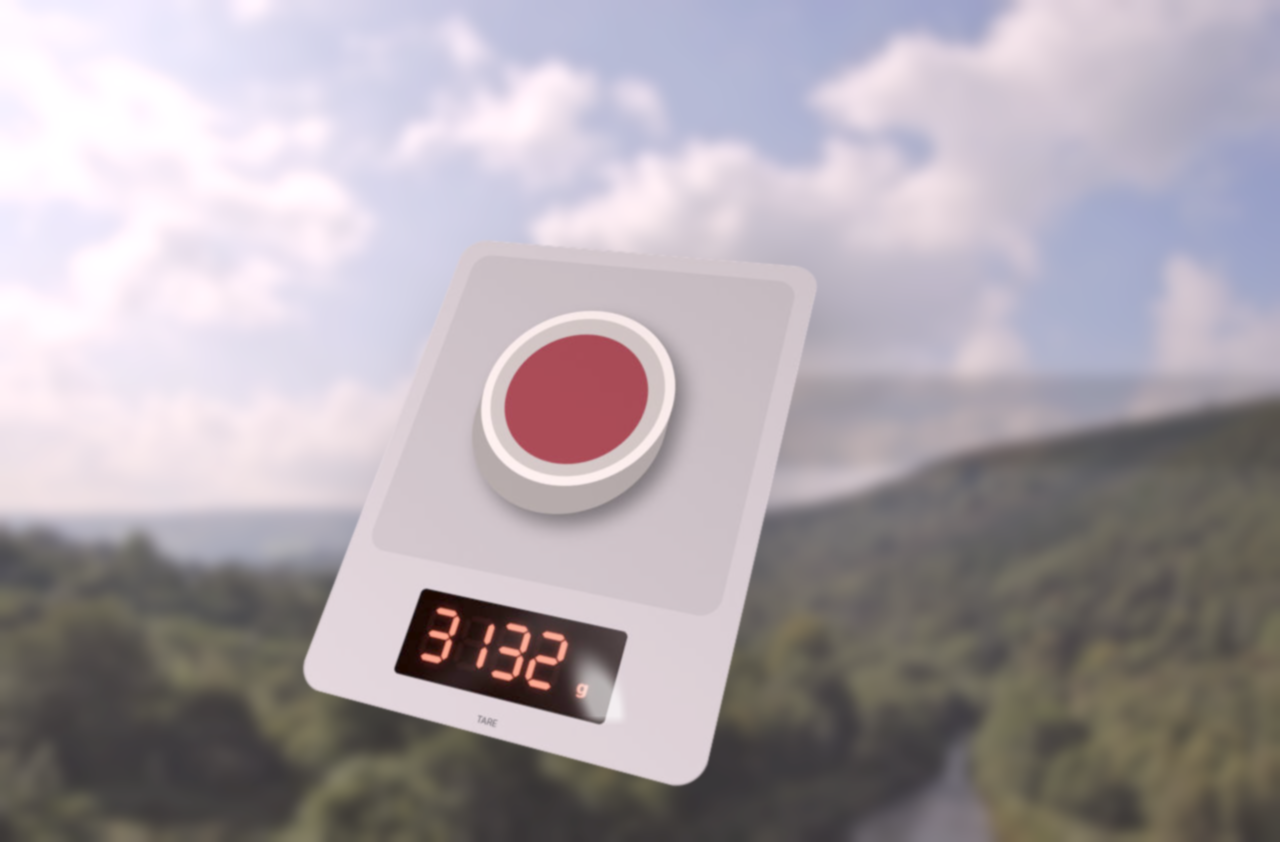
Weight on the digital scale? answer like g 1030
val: g 3132
